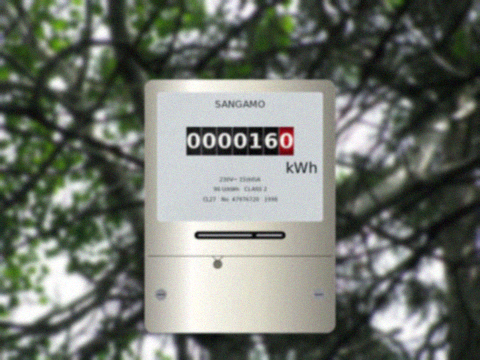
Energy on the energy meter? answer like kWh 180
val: kWh 16.0
